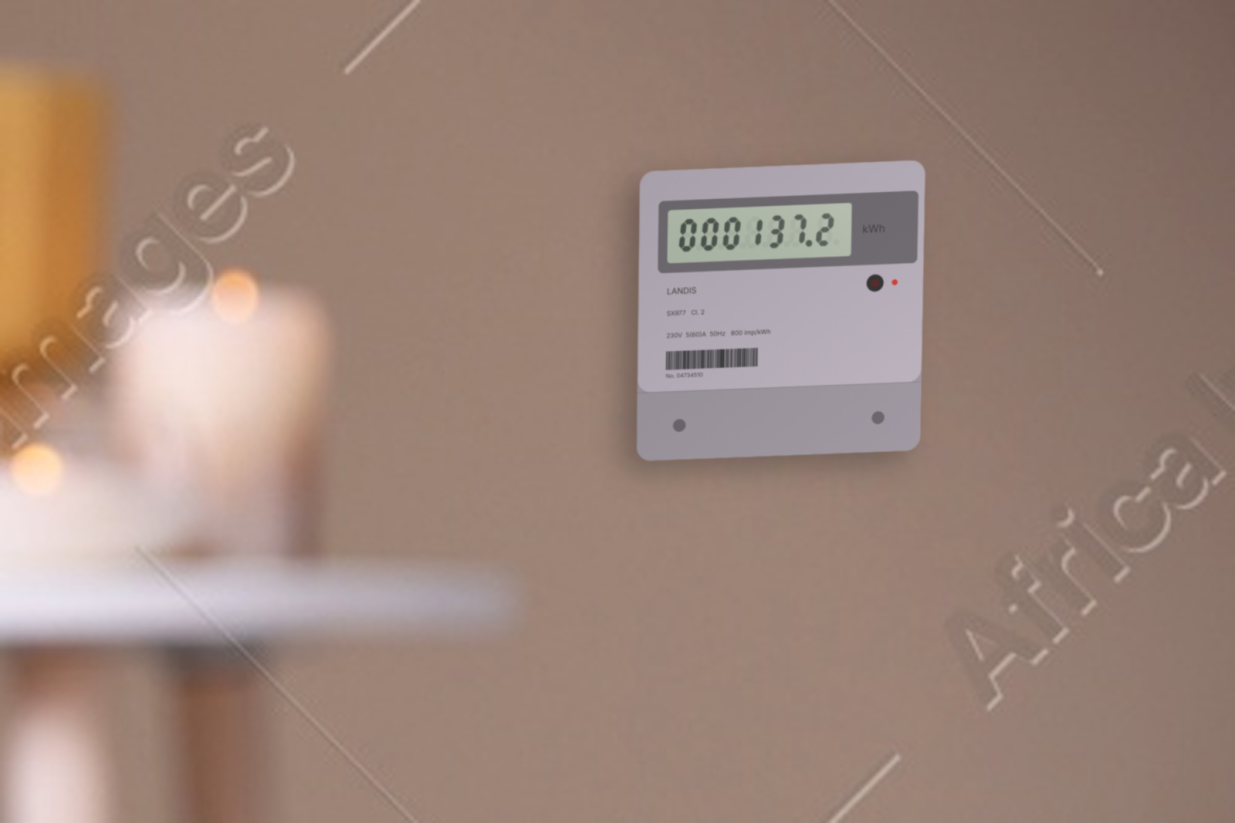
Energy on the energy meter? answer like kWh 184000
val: kWh 137.2
